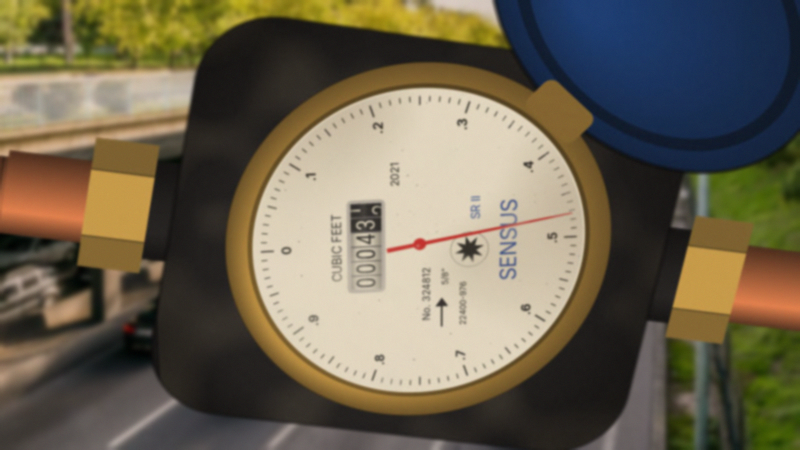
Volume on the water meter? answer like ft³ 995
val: ft³ 431.47
